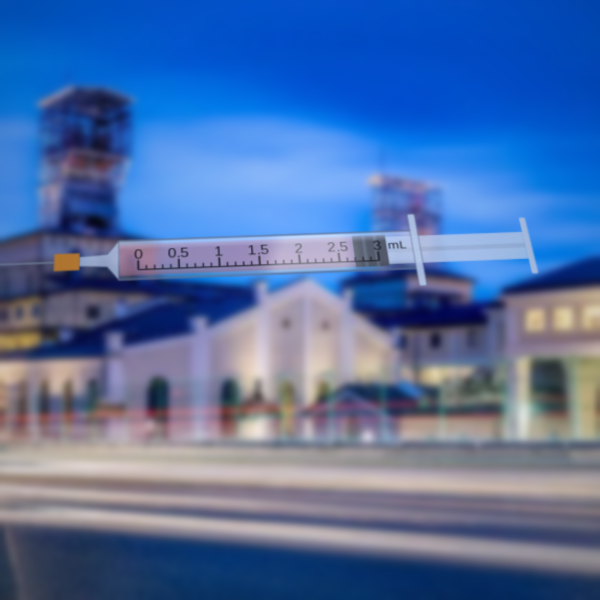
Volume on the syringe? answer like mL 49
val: mL 2.7
